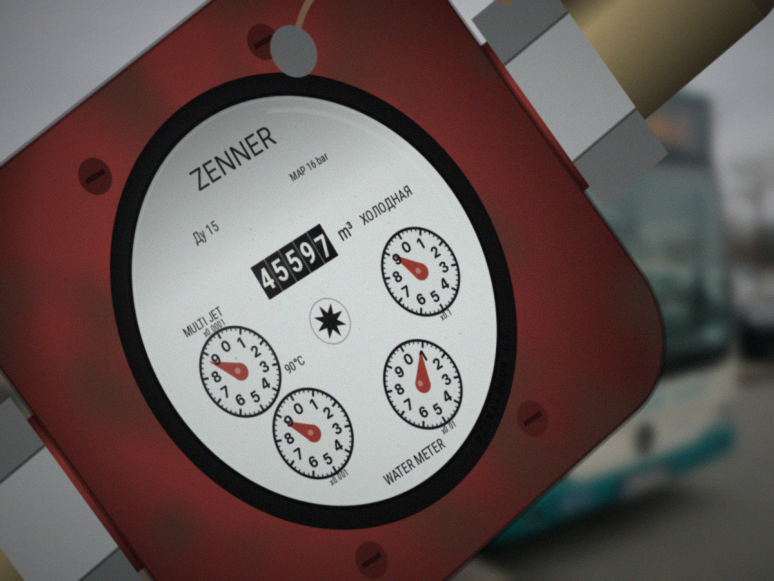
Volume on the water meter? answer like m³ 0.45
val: m³ 45596.9088
